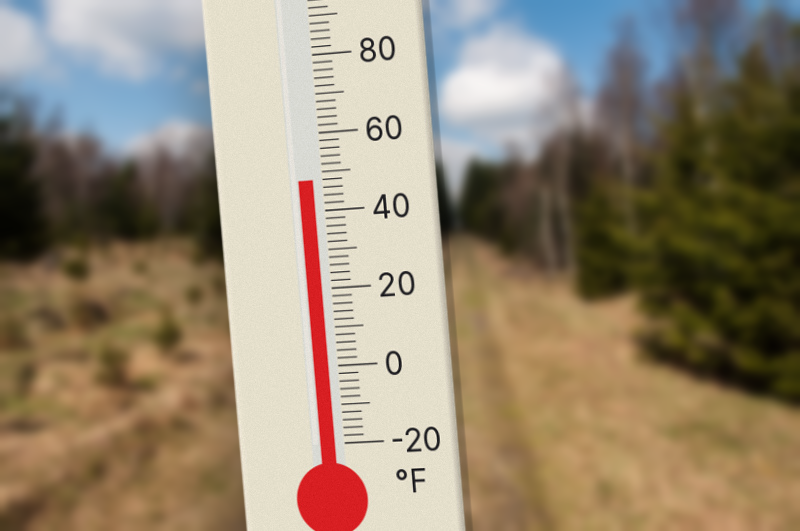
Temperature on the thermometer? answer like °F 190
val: °F 48
